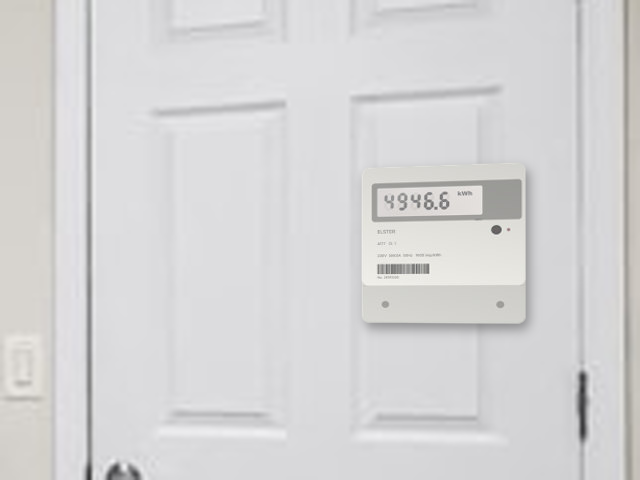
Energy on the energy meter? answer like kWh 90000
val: kWh 4946.6
